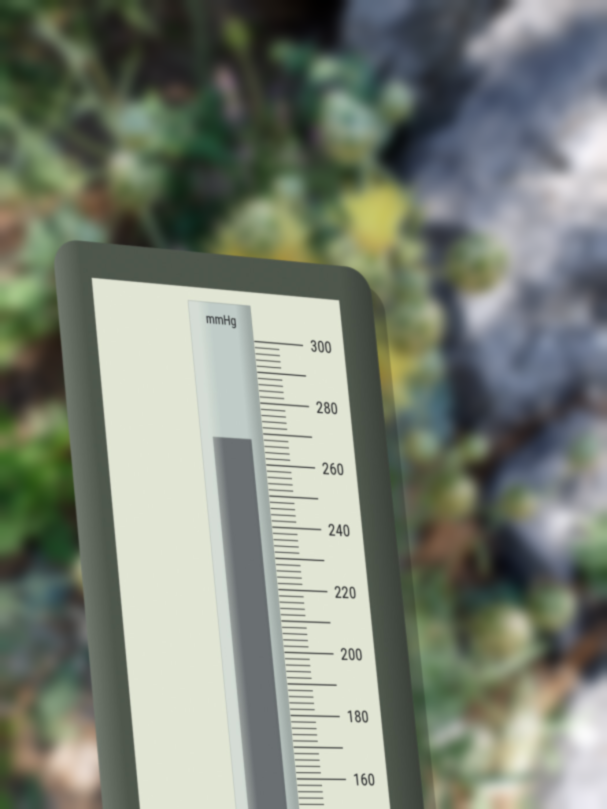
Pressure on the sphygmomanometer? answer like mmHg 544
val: mmHg 268
